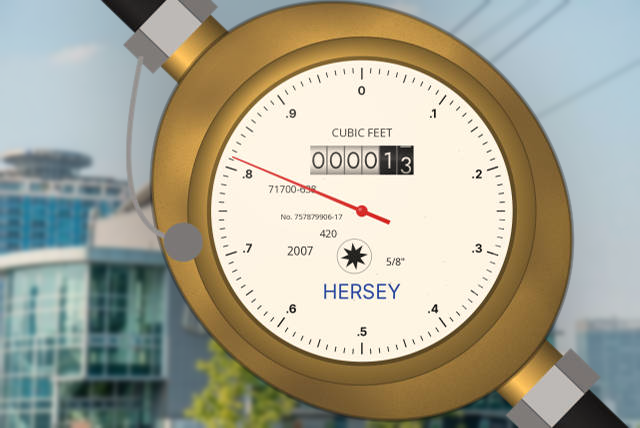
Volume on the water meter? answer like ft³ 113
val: ft³ 12.81
